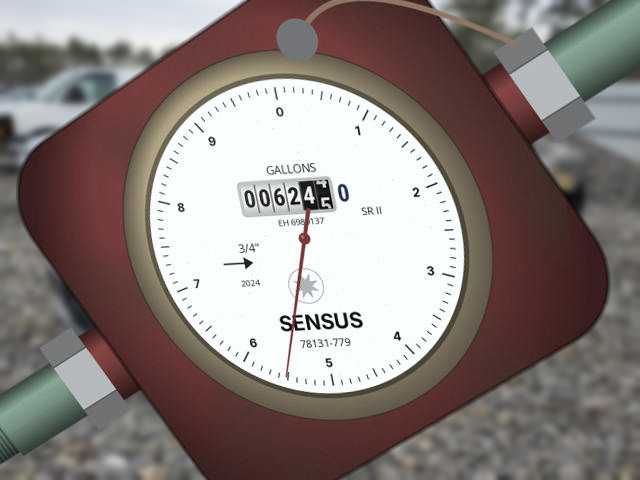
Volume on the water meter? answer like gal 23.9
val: gal 62445.5
